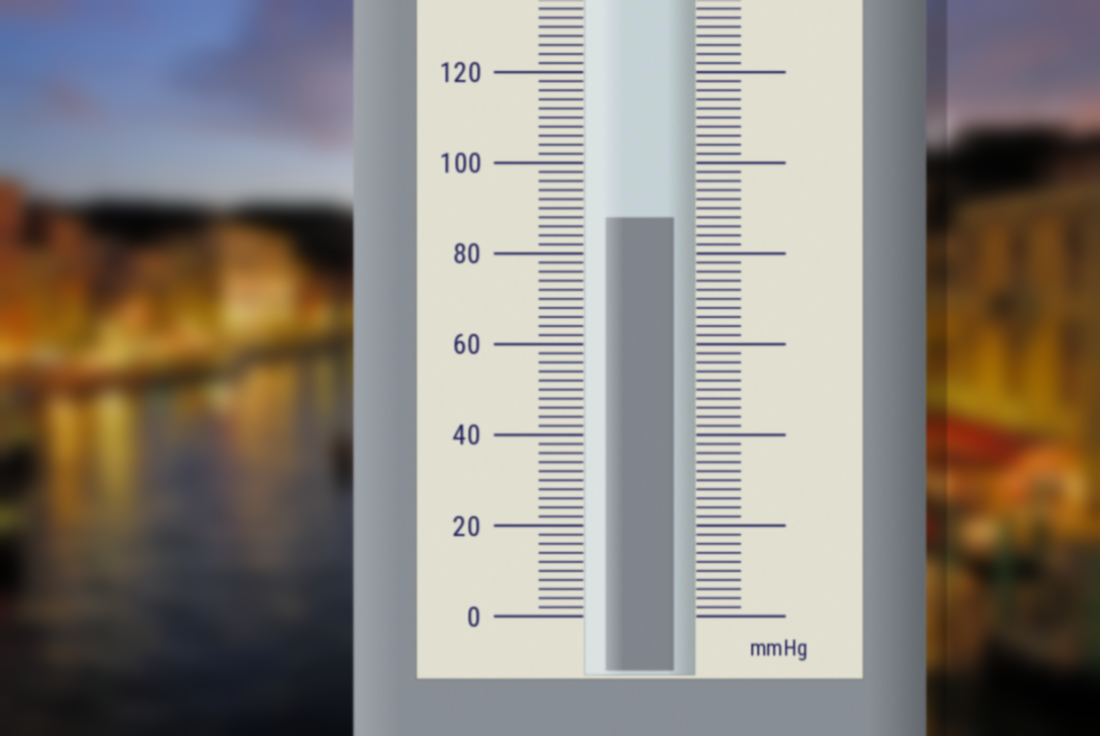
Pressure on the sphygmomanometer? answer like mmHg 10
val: mmHg 88
